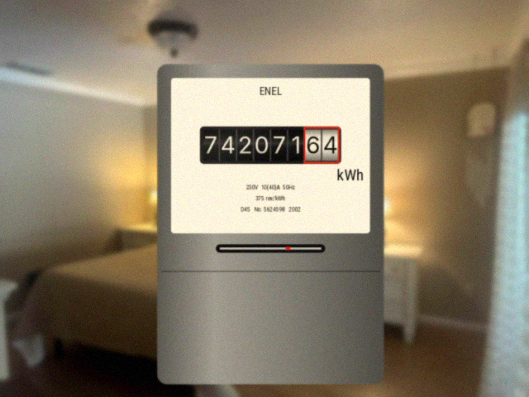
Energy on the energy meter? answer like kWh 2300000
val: kWh 742071.64
